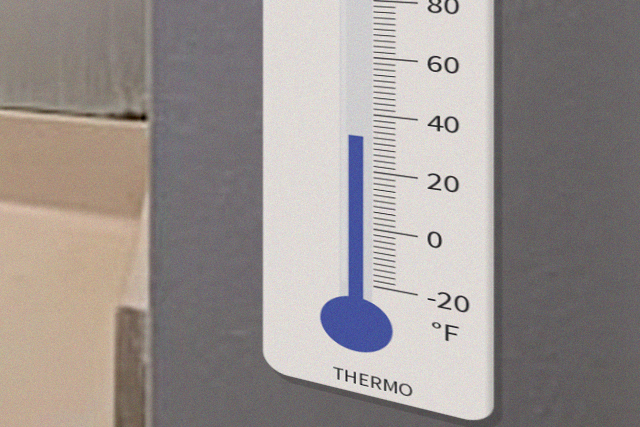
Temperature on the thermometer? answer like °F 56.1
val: °F 32
